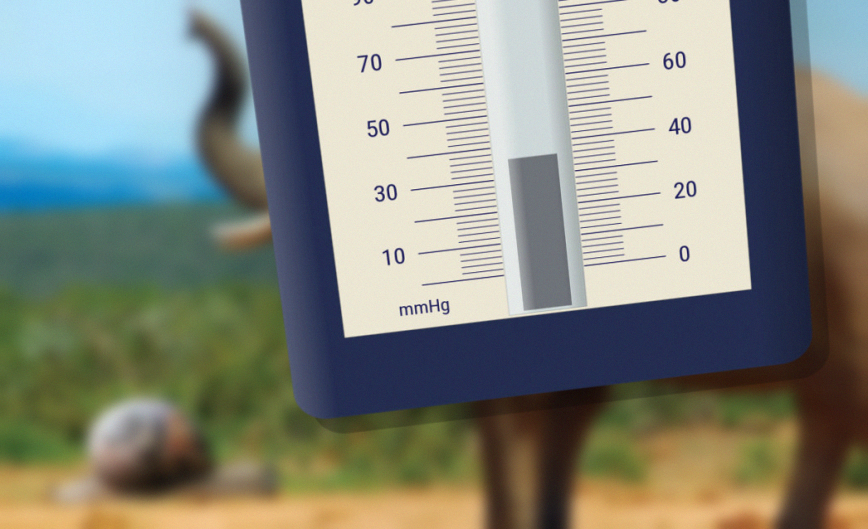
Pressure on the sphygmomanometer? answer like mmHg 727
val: mmHg 36
